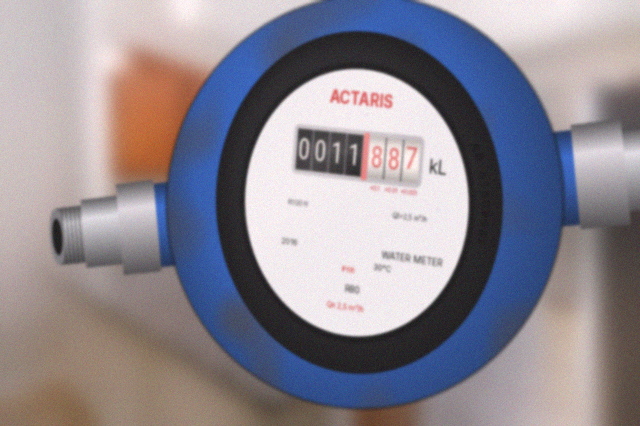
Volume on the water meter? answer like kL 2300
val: kL 11.887
